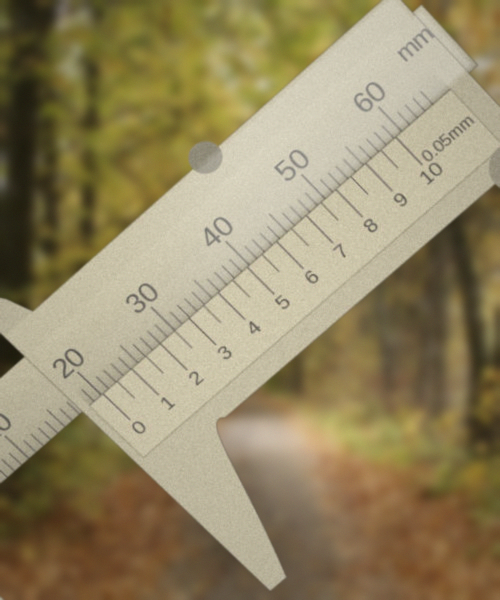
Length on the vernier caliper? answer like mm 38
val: mm 20.2
